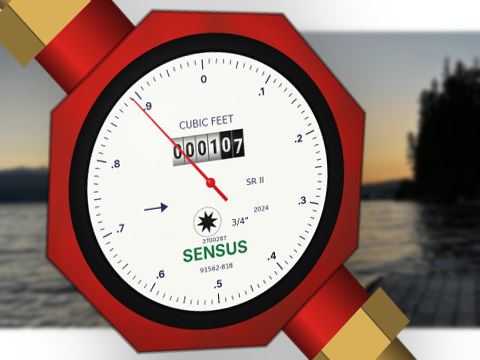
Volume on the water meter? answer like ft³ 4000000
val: ft³ 106.89
